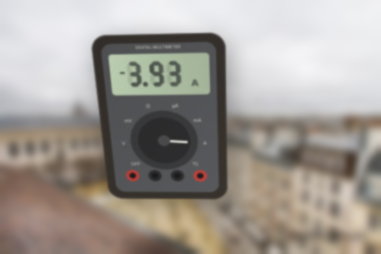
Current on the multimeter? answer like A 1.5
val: A -3.93
